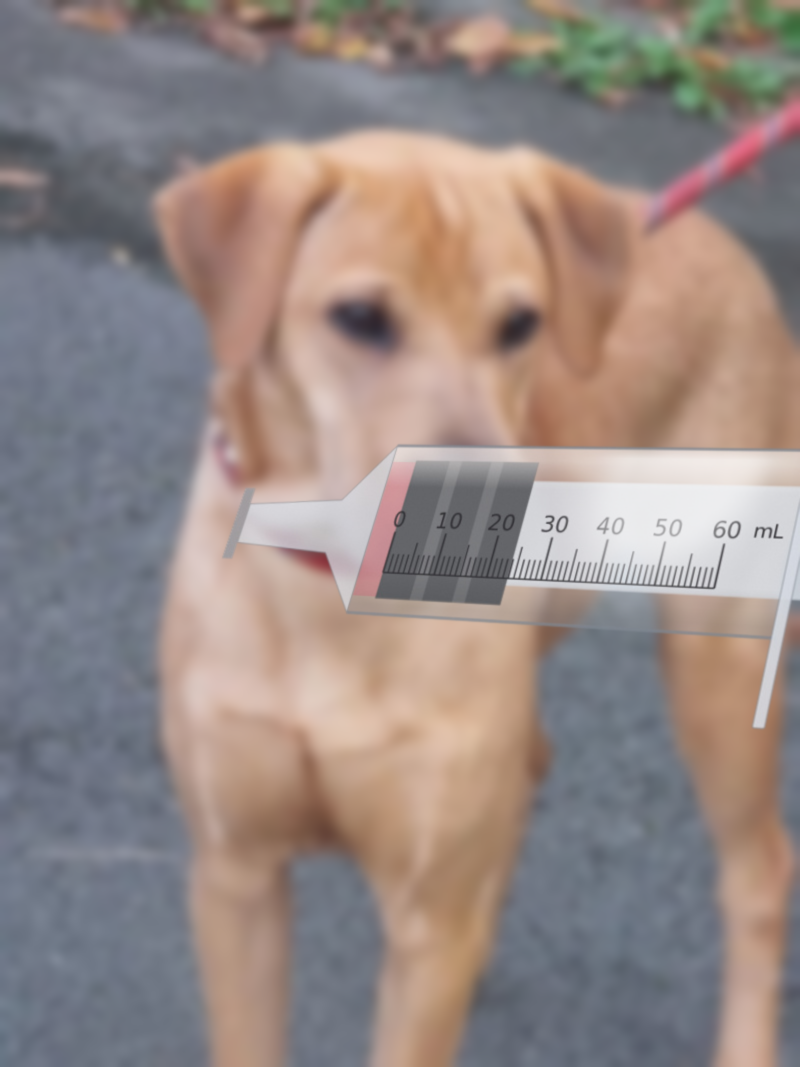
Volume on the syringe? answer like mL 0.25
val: mL 0
